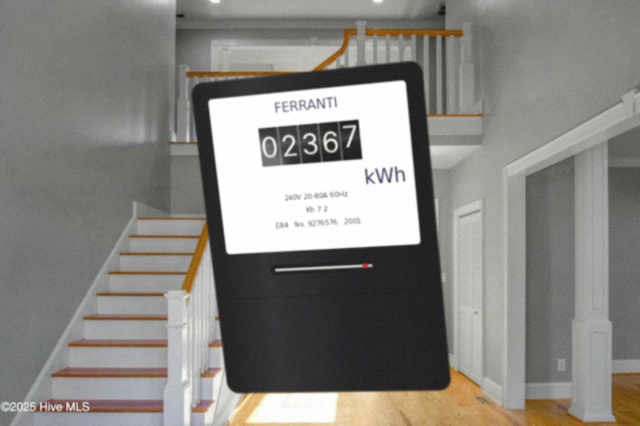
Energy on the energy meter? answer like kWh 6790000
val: kWh 2367
